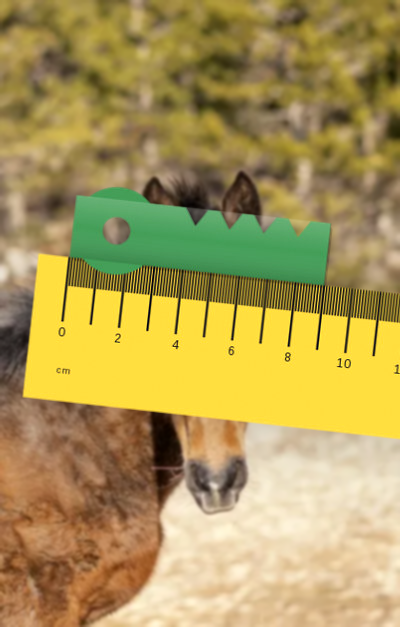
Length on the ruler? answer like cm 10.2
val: cm 9
